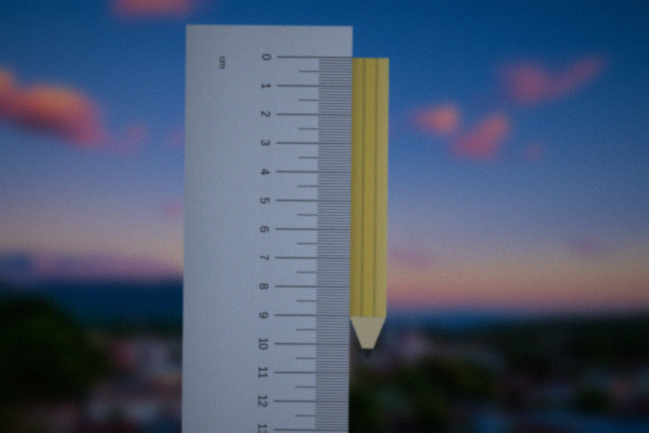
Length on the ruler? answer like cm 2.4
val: cm 10.5
